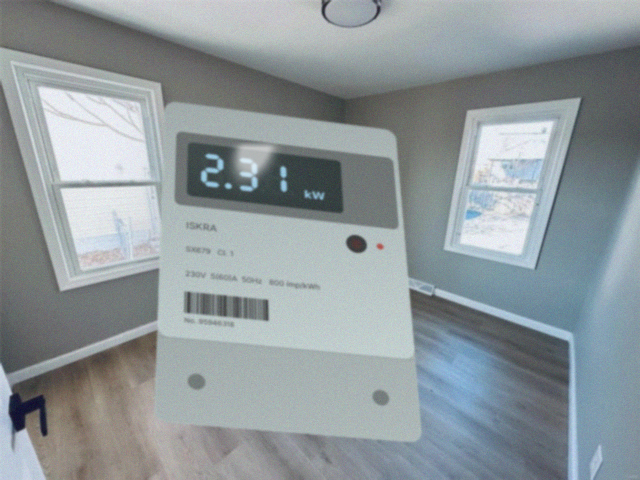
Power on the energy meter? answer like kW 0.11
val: kW 2.31
